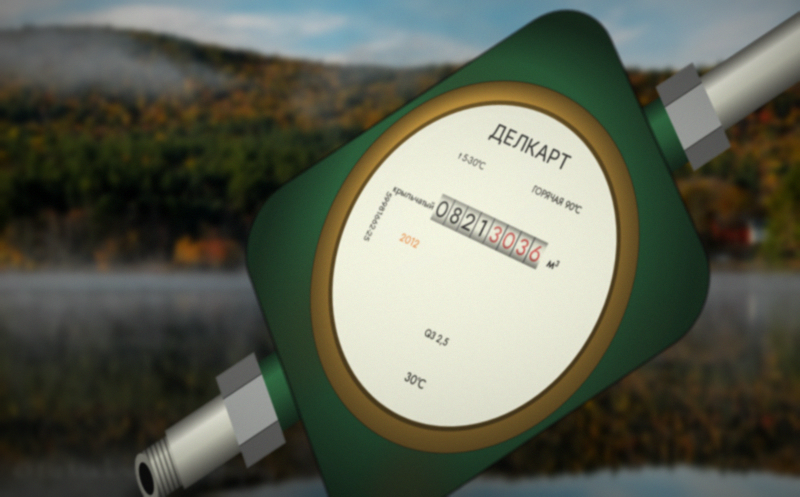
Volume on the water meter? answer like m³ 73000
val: m³ 821.3036
